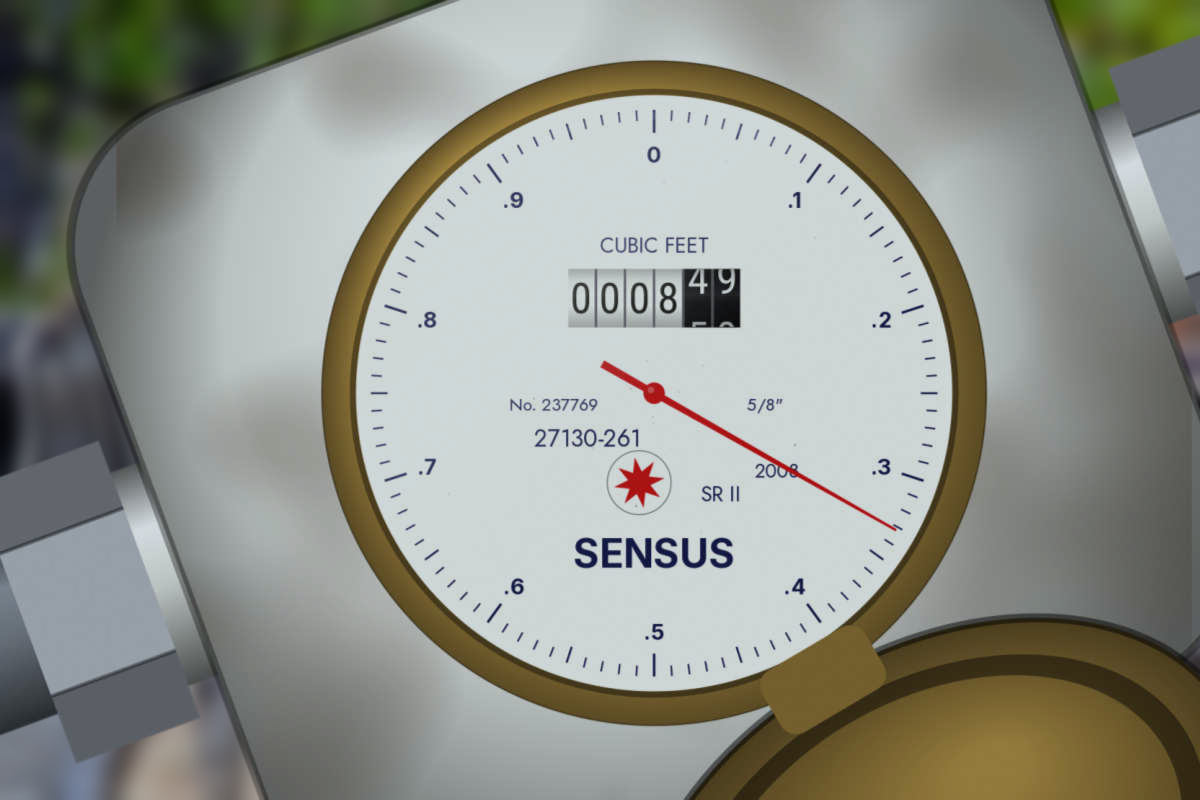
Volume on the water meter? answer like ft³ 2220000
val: ft³ 849.33
